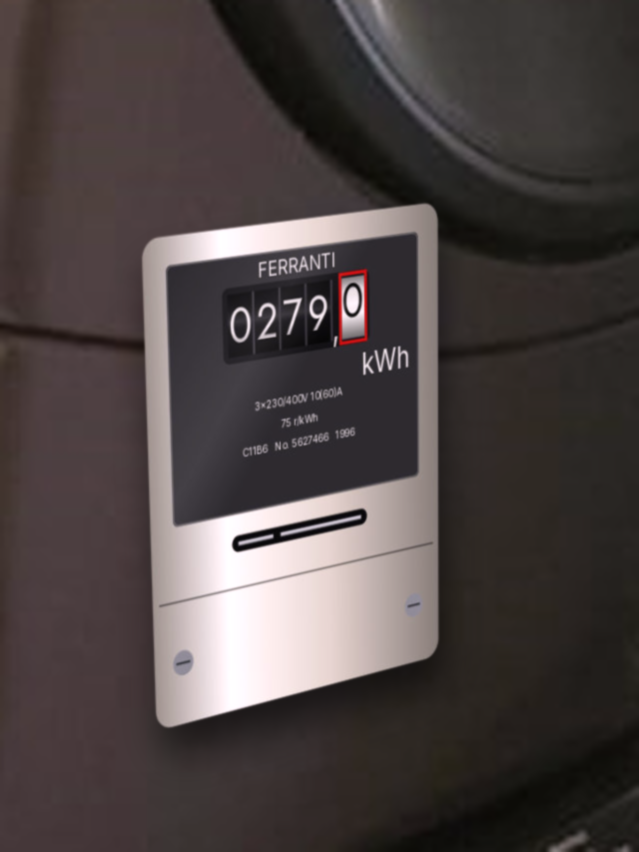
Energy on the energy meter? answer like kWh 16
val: kWh 279.0
